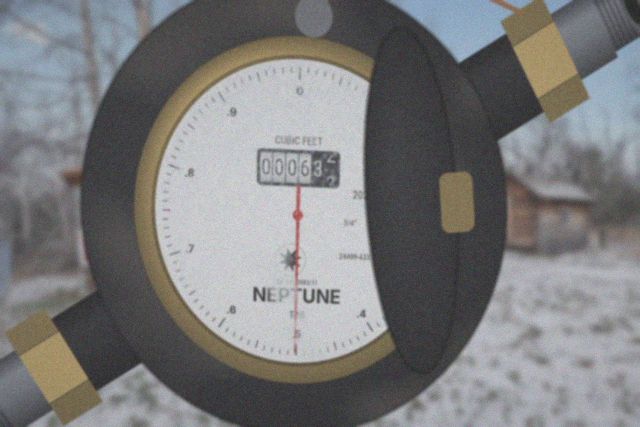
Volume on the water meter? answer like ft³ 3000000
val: ft³ 632.50
